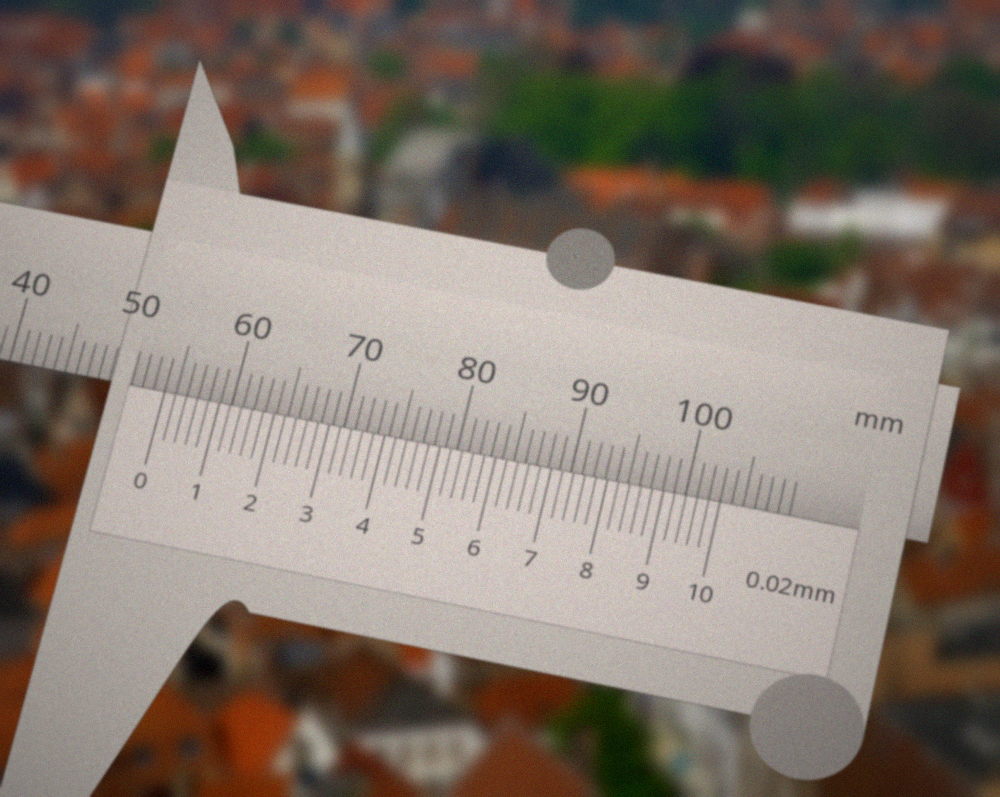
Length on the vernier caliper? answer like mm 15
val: mm 54.0
